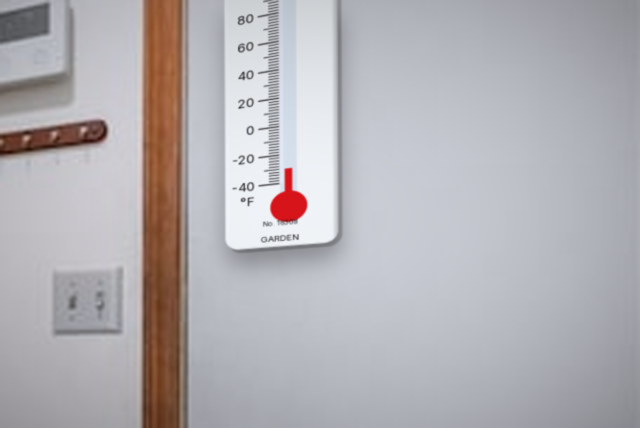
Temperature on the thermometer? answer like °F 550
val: °F -30
